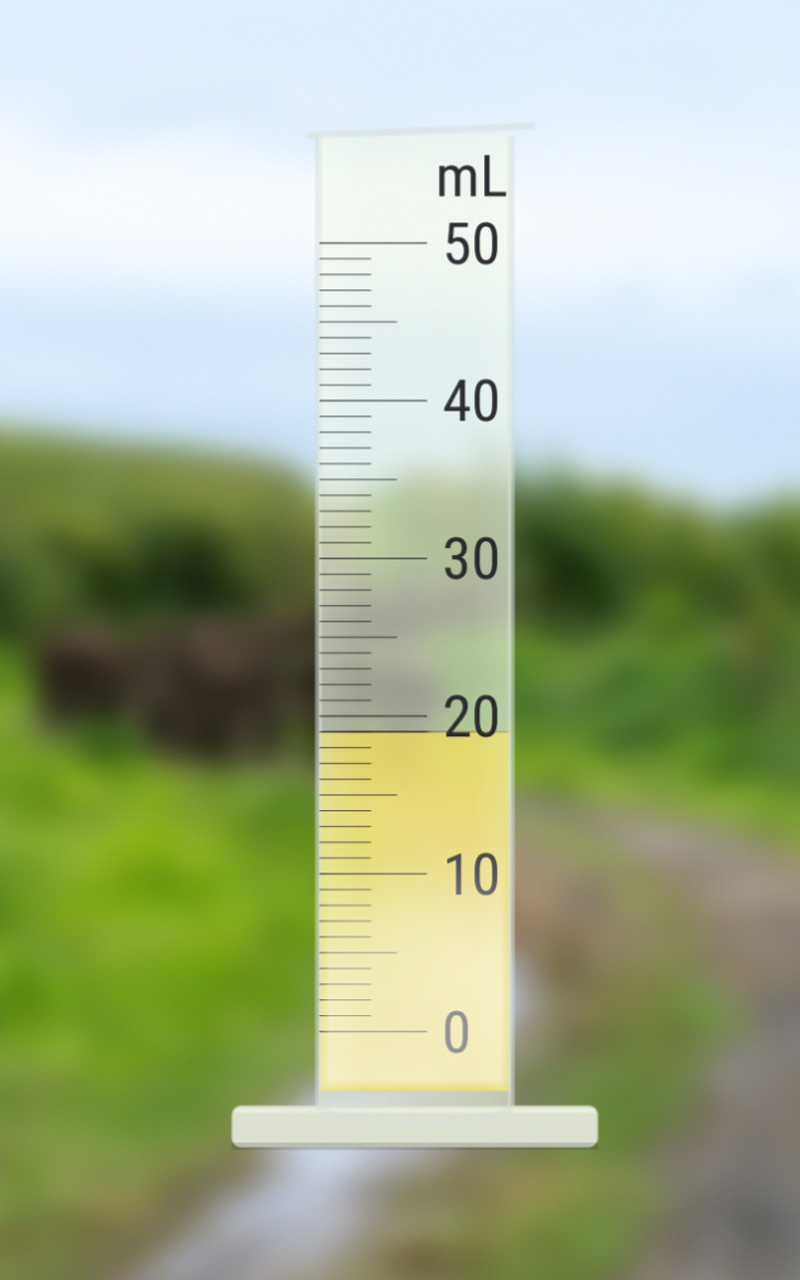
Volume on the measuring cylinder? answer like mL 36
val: mL 19
